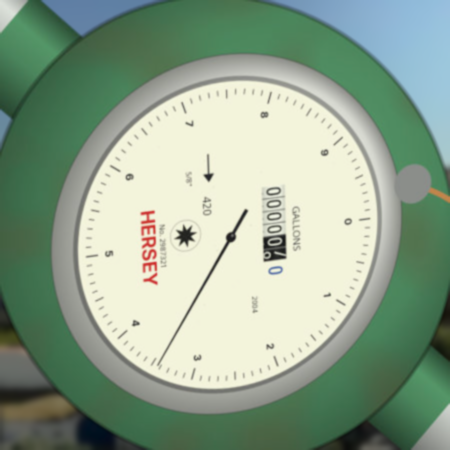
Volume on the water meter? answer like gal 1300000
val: gal 73.4
